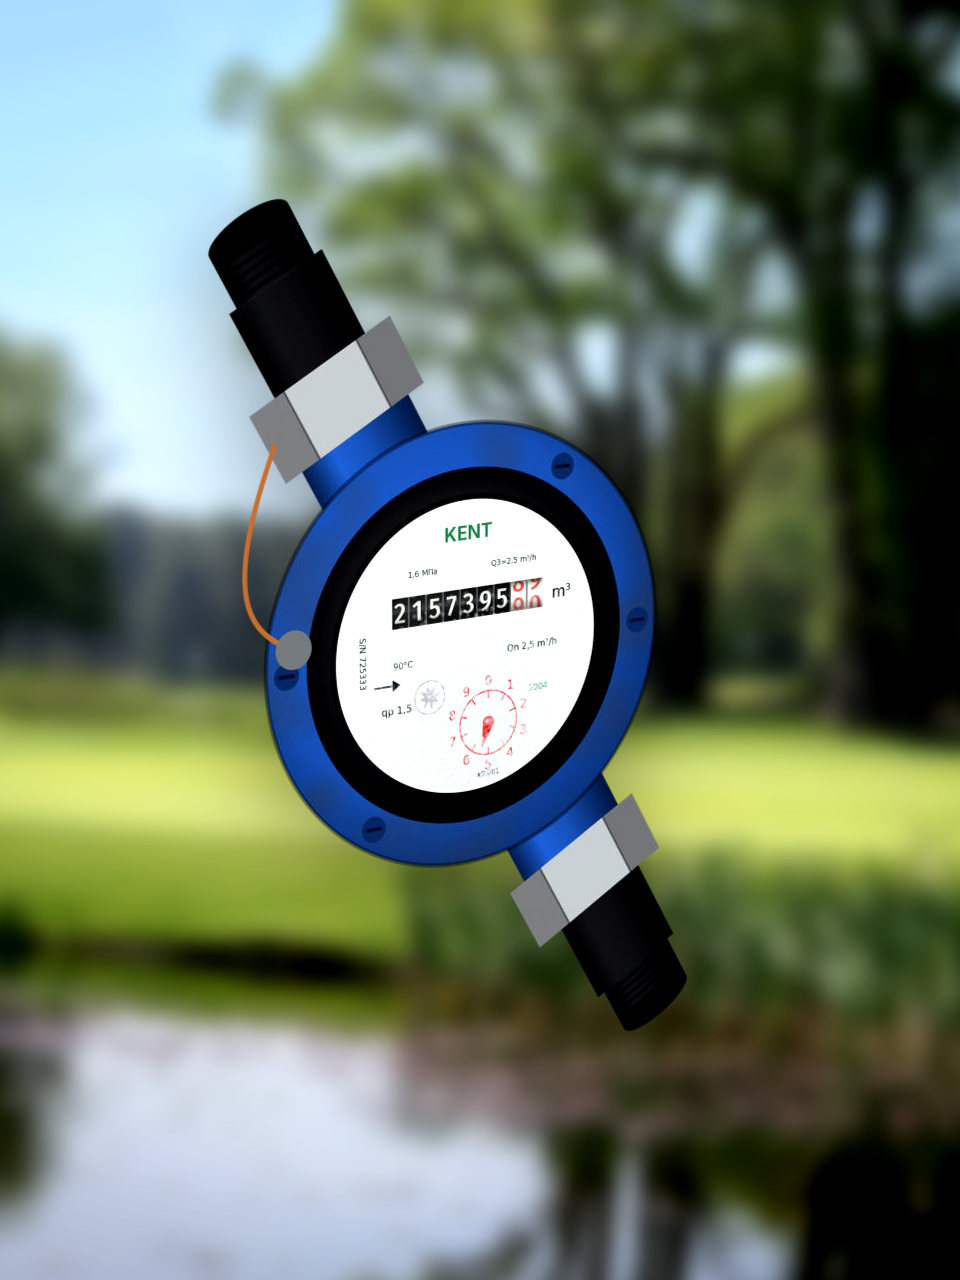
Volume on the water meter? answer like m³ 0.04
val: m³ 2157395.895
